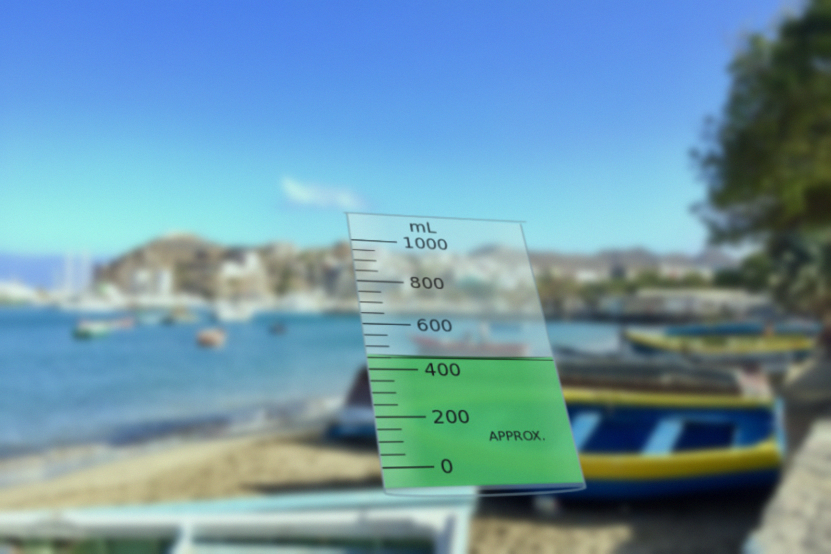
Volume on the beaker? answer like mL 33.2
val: mL 450
